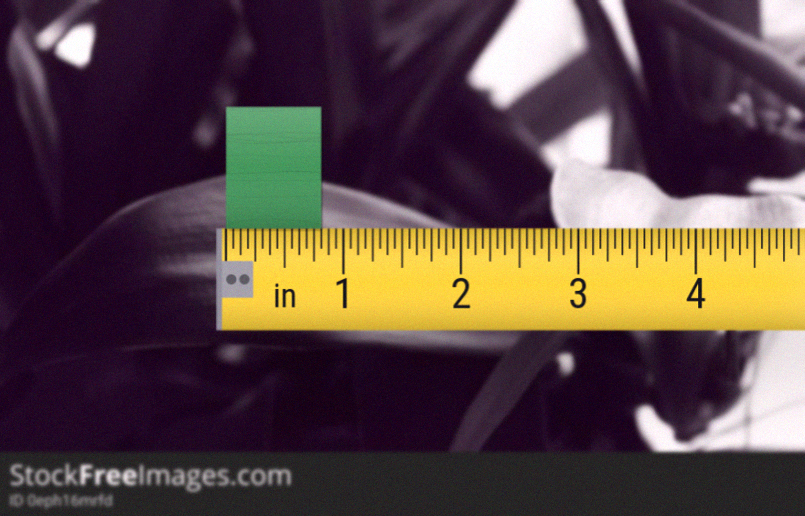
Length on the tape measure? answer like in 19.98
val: in 0.8125
